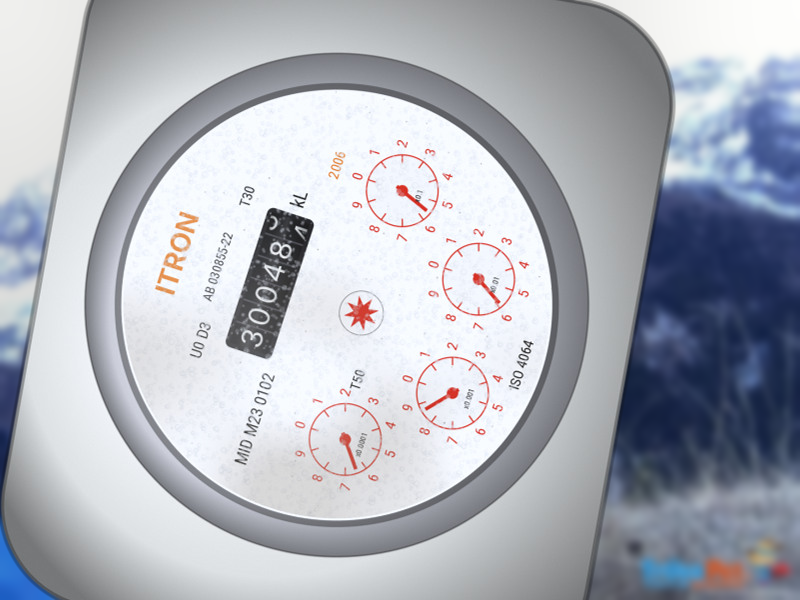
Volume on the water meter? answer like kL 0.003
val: kL 300483.5586
